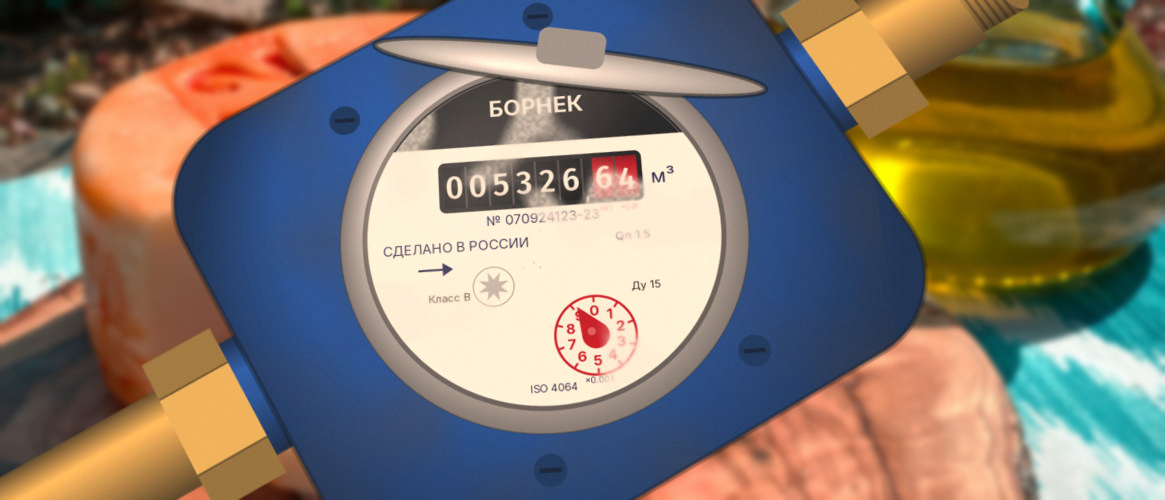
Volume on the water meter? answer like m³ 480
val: m³ 5326.639
